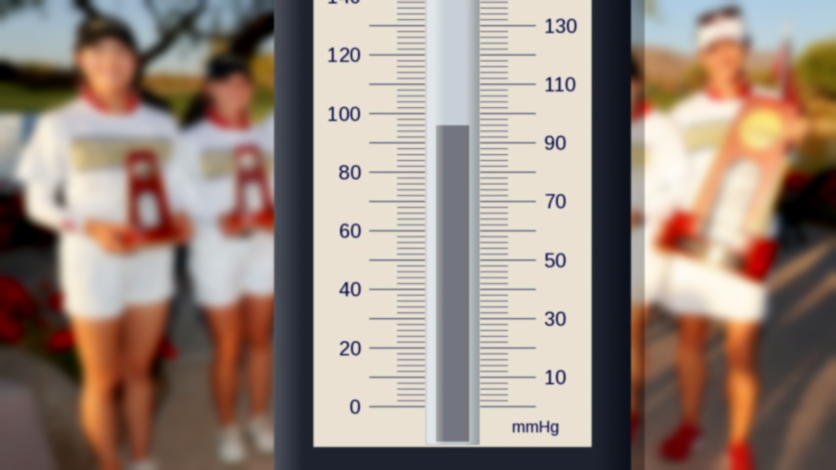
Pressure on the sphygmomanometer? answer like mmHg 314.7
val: mmHg 96
